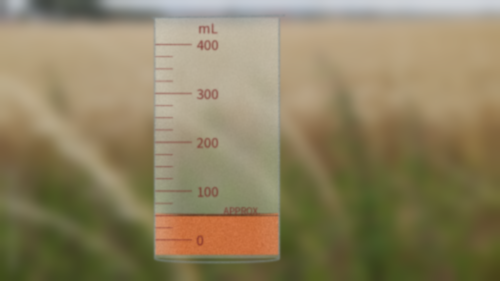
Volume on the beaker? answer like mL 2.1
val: mL 50
